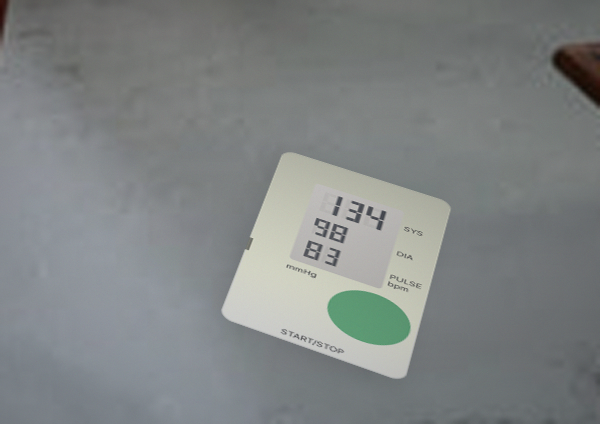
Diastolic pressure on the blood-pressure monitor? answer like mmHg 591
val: mmHg 98
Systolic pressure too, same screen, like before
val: mmHg 134
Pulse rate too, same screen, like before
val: bpm 83
